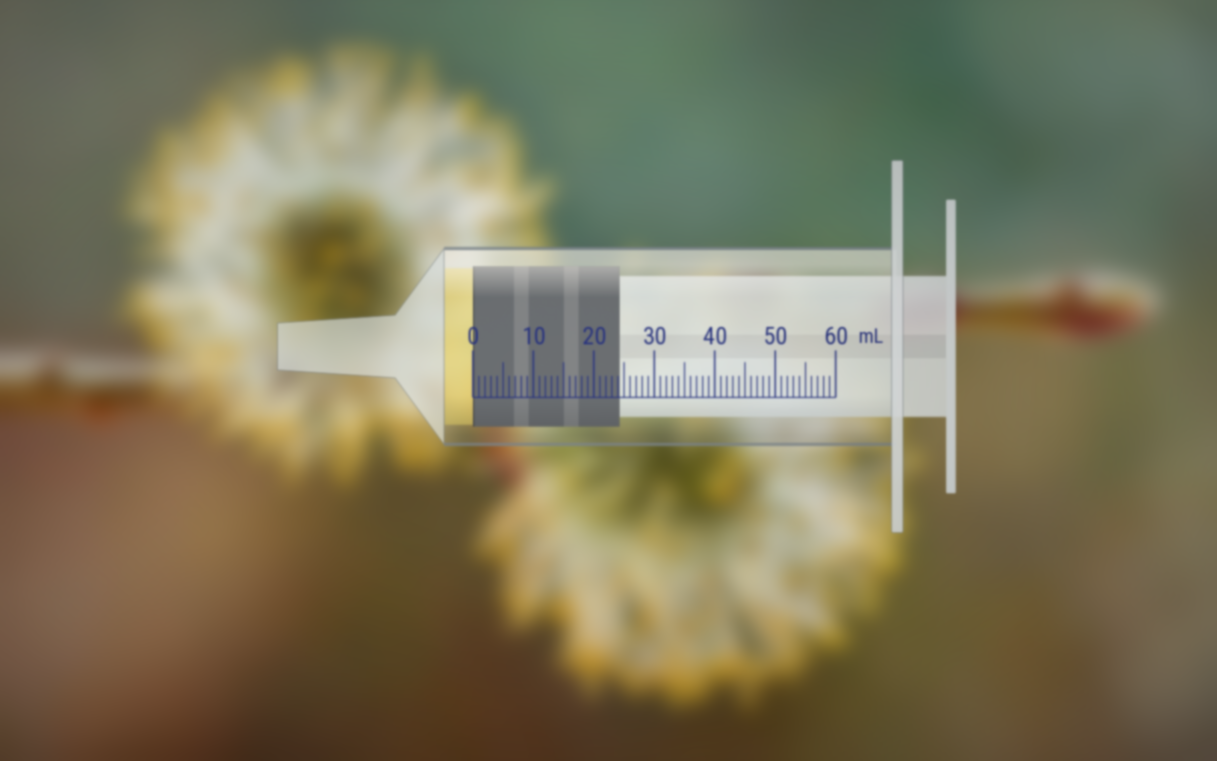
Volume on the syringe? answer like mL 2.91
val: mL 0
